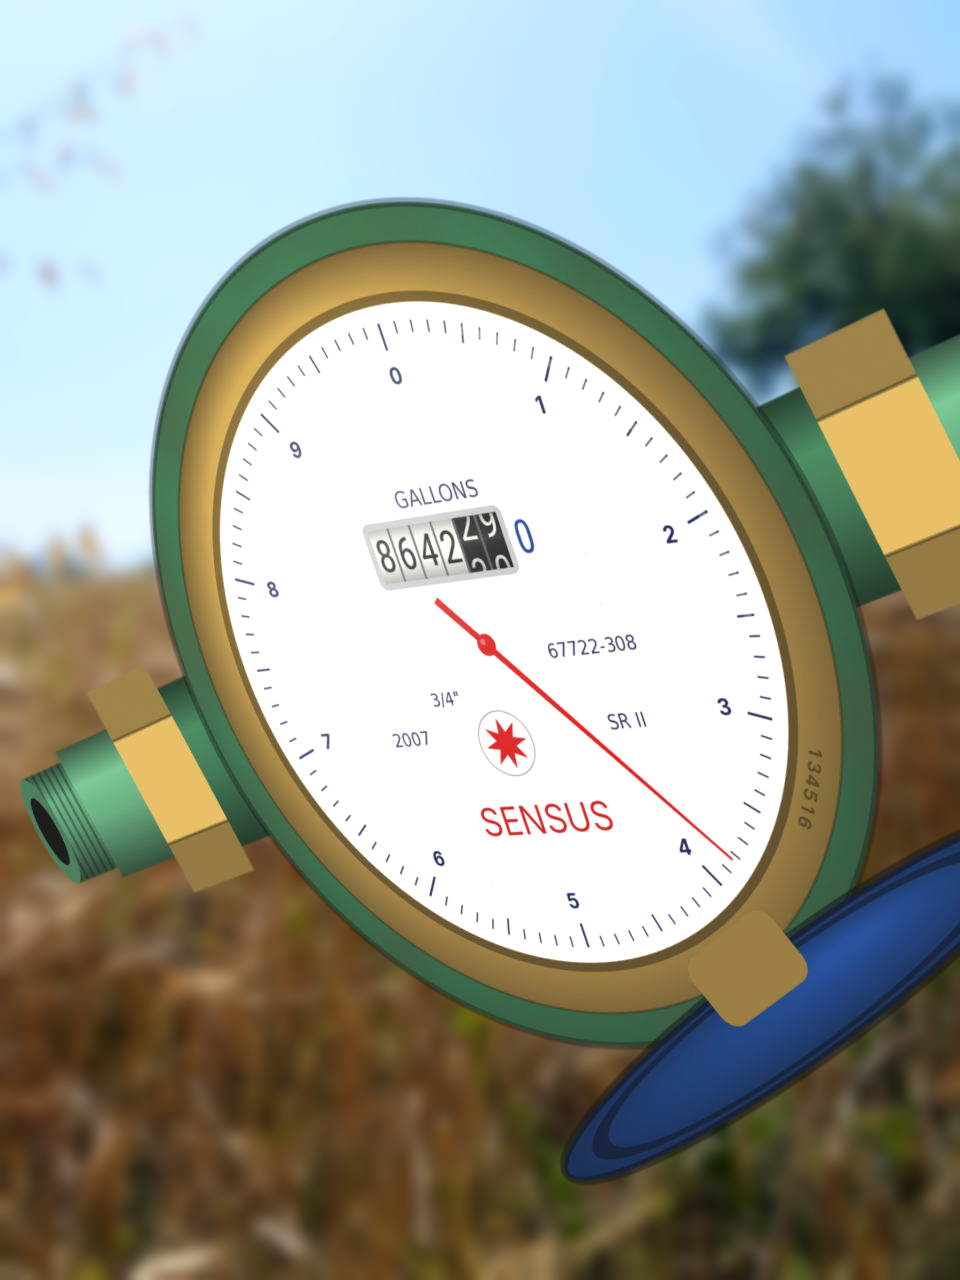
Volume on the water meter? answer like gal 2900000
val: gal 8642293.8
